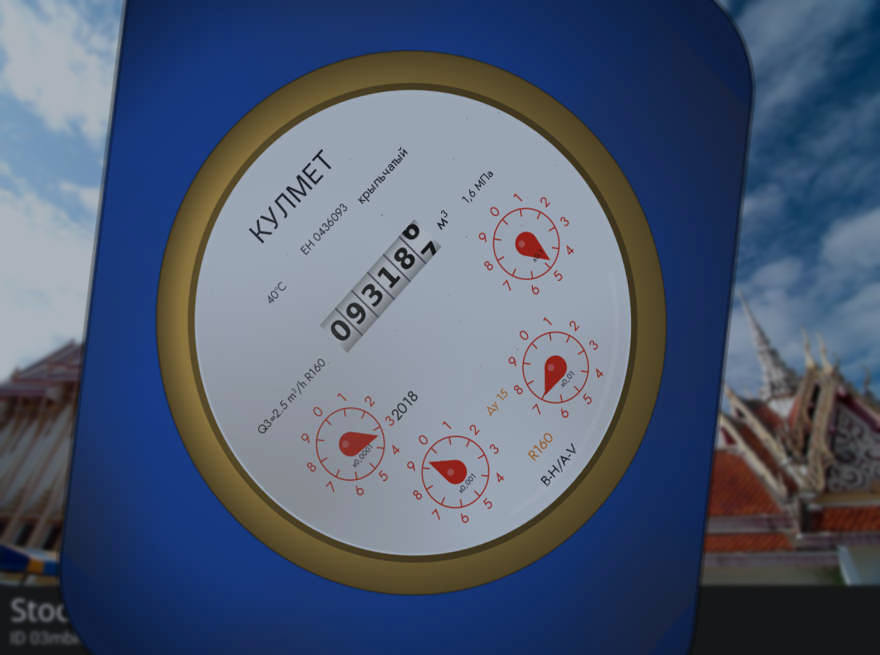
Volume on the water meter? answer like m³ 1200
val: m³ 93186.4693
